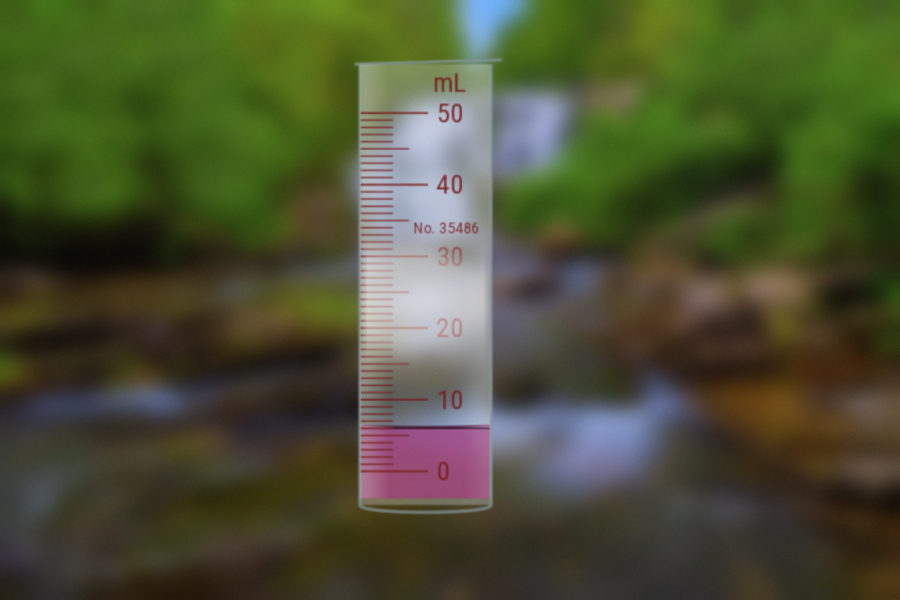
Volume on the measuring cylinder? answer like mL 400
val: mL 6
